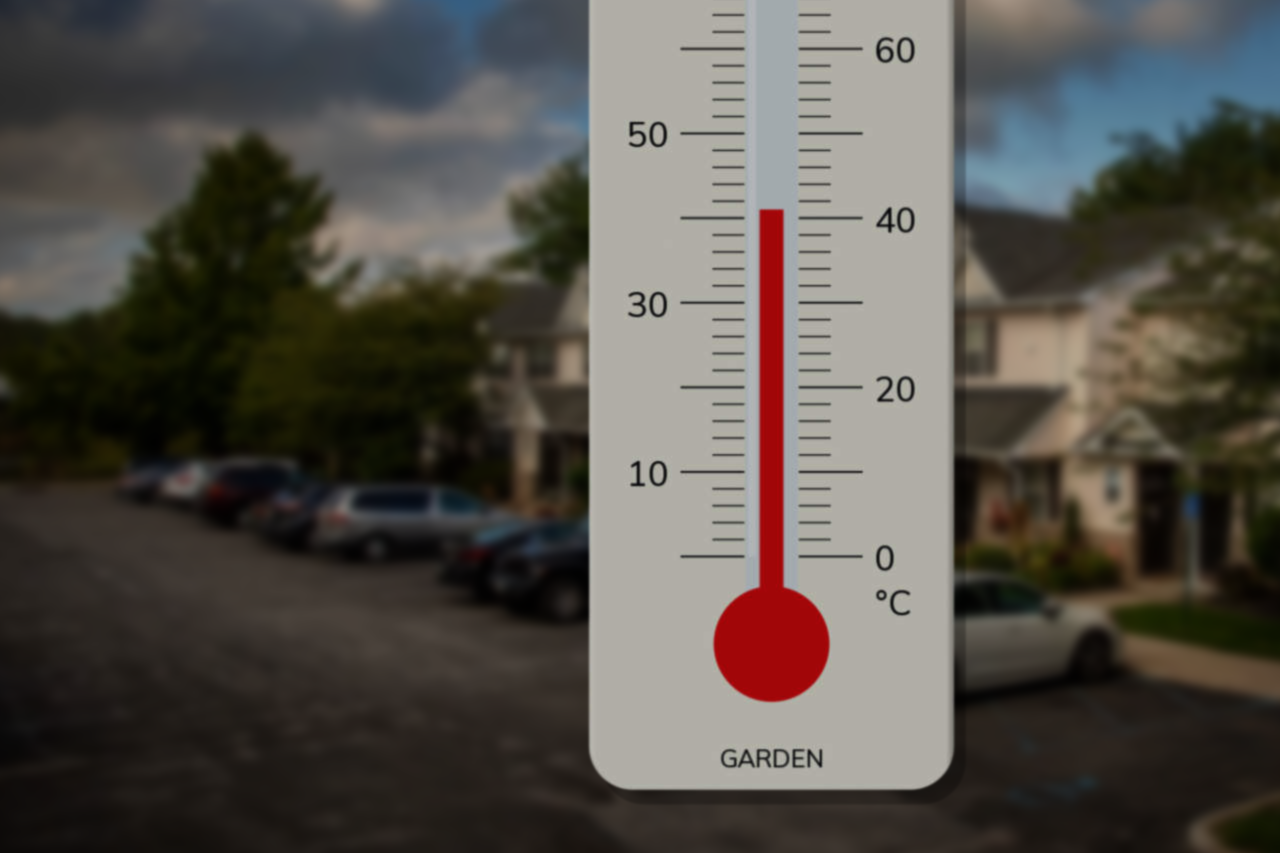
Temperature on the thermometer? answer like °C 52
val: °C 41
